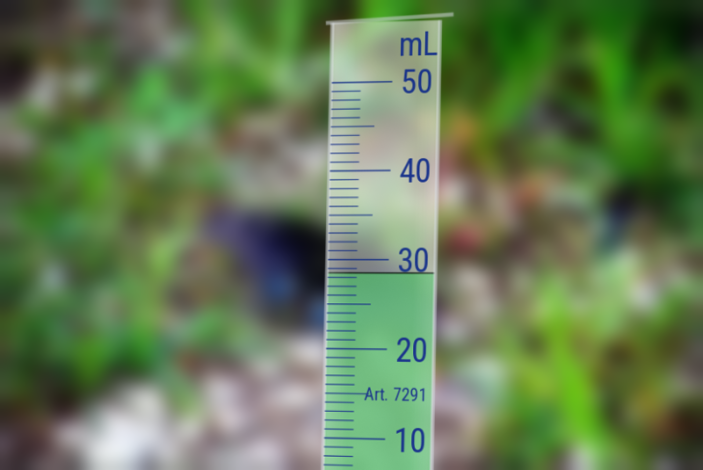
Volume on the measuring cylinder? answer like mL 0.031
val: mL 28.5
